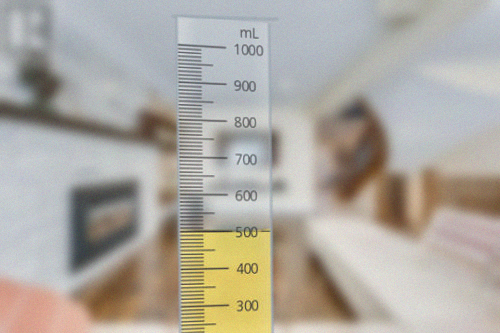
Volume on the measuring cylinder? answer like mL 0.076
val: mL 500
